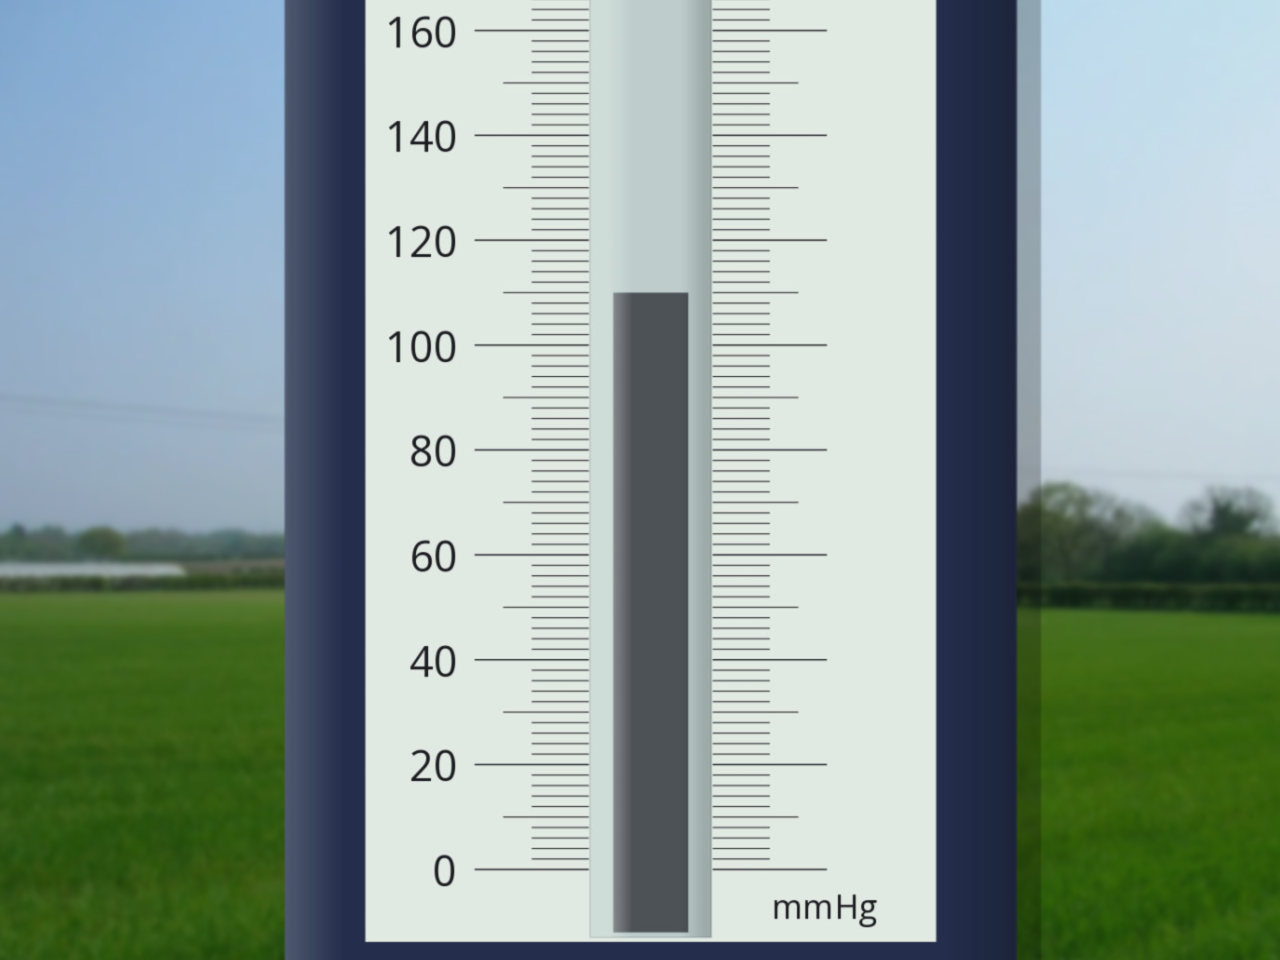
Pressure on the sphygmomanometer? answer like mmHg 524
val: mmHg 110
